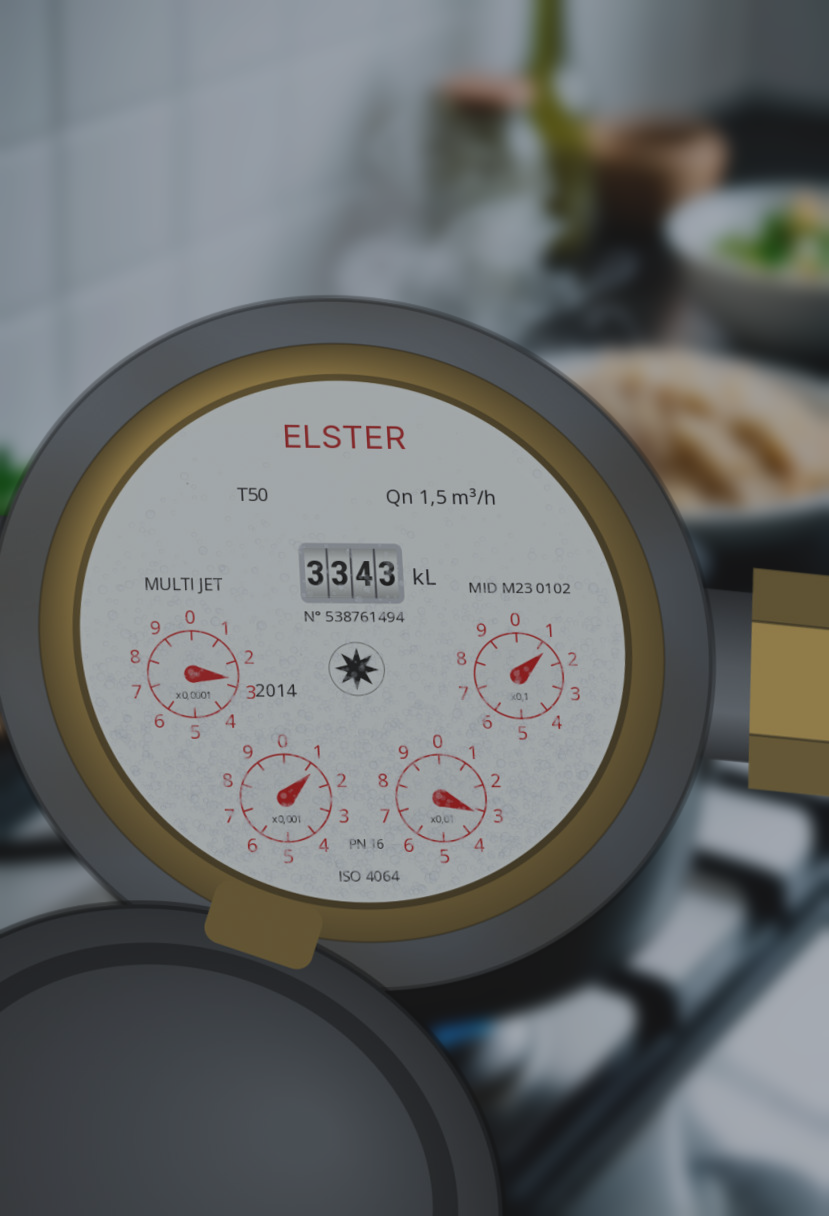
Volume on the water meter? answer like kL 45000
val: kL 3343.1312
